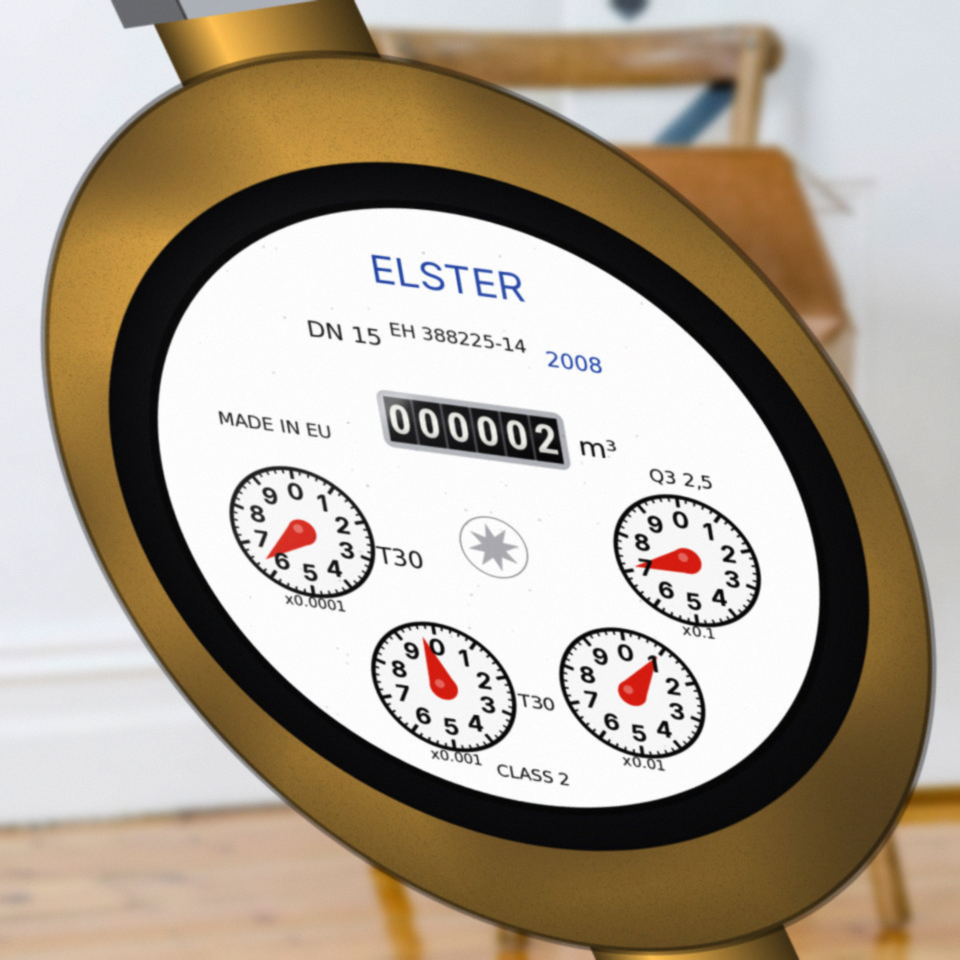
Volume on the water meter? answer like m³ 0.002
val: m³ 2.7096
